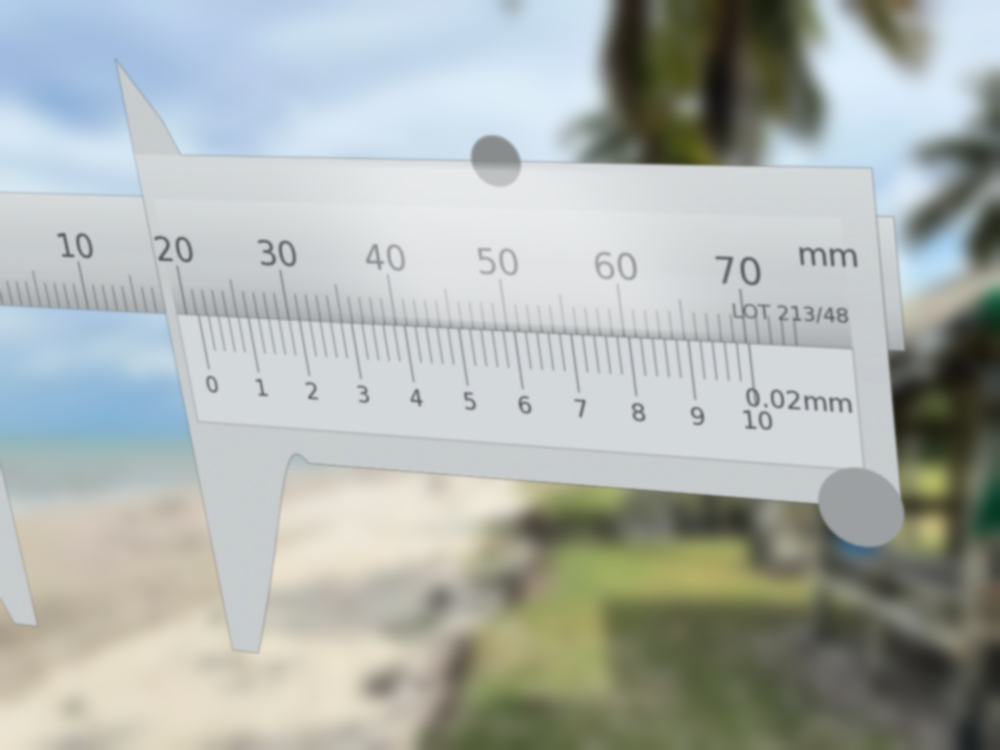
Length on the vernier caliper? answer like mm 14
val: mm 21.2
